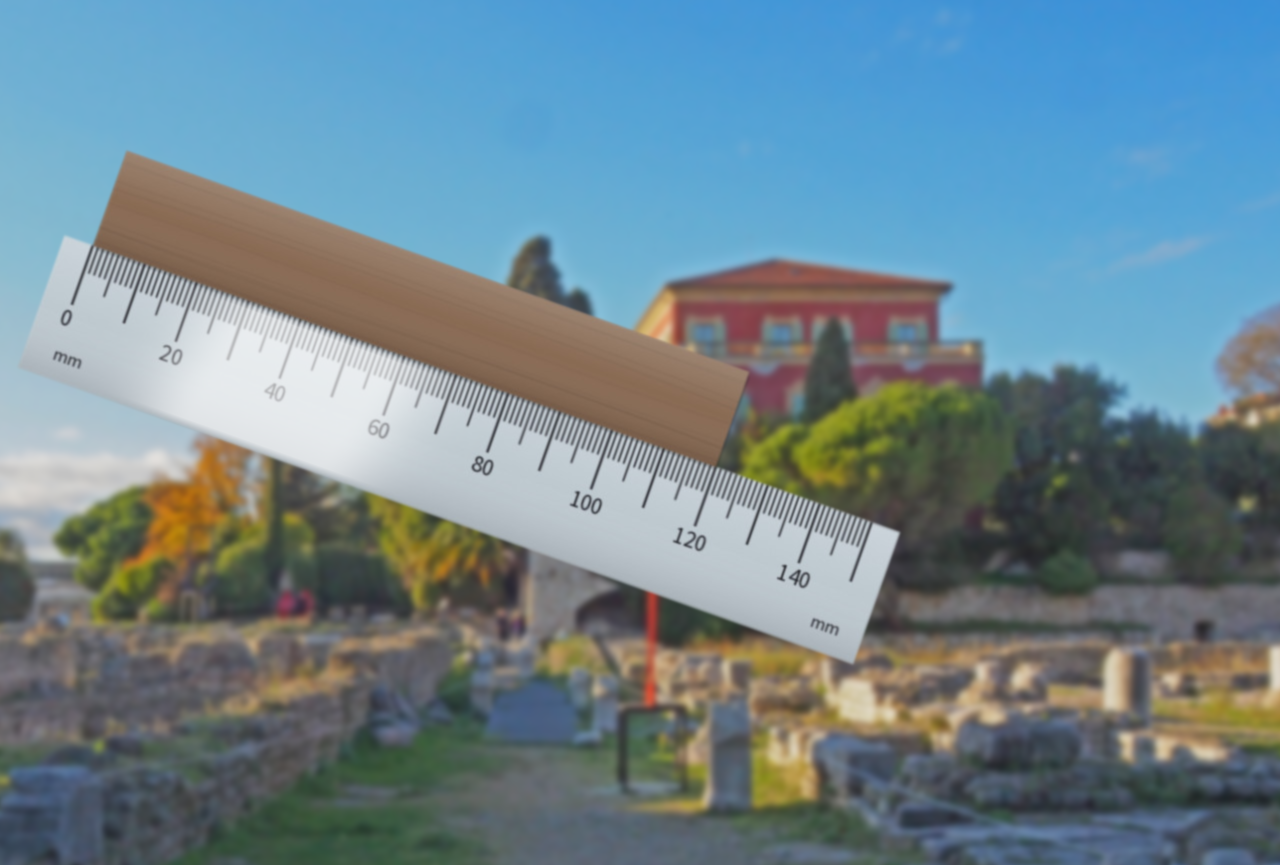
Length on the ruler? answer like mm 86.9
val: mm 120
